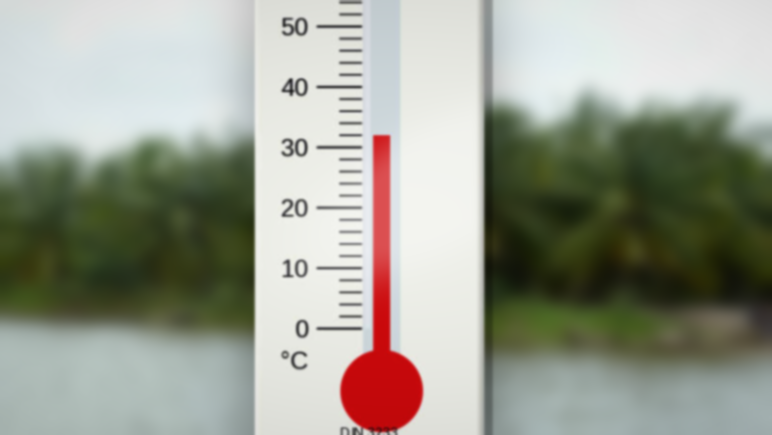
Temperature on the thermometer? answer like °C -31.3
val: °C 32
